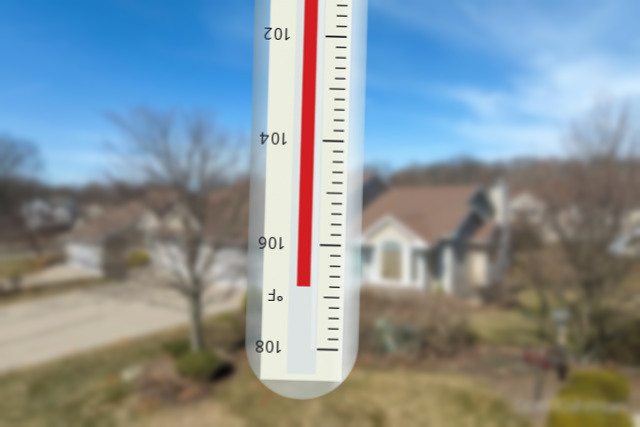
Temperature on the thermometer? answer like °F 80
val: °F 106.8
